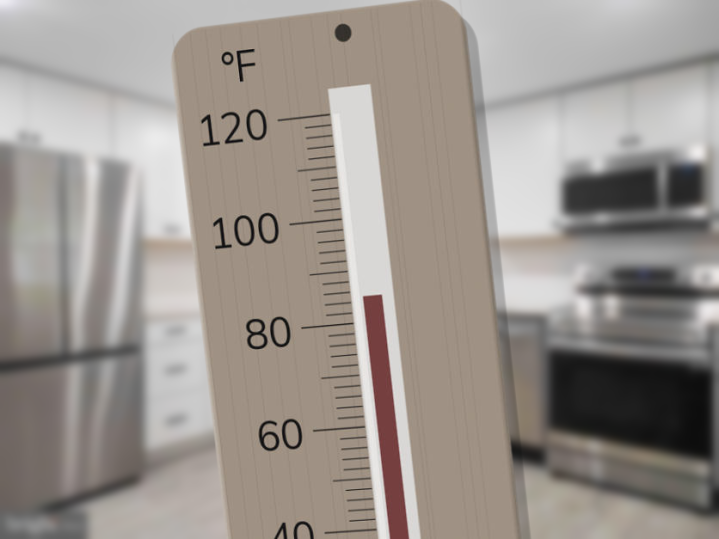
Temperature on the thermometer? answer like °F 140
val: °F 85
